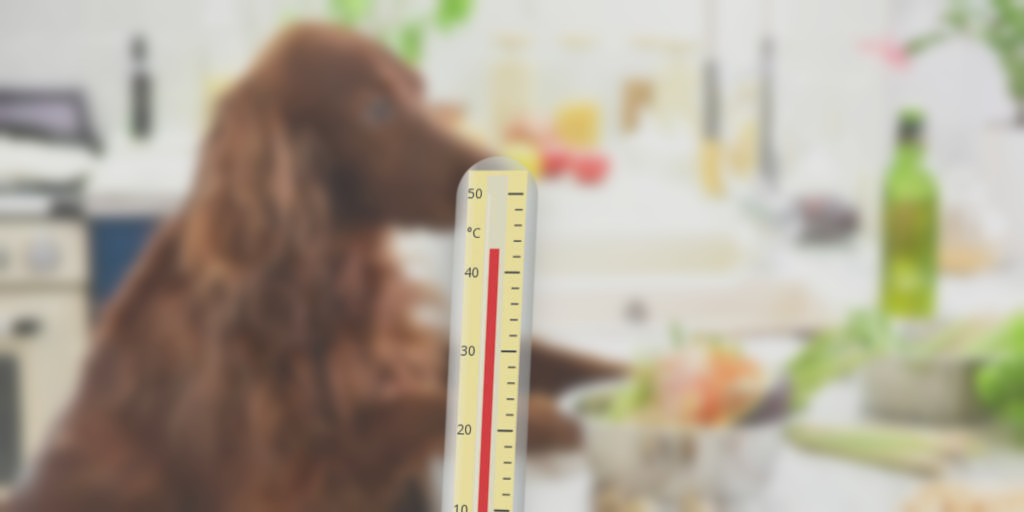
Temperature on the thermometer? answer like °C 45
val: °C 43
